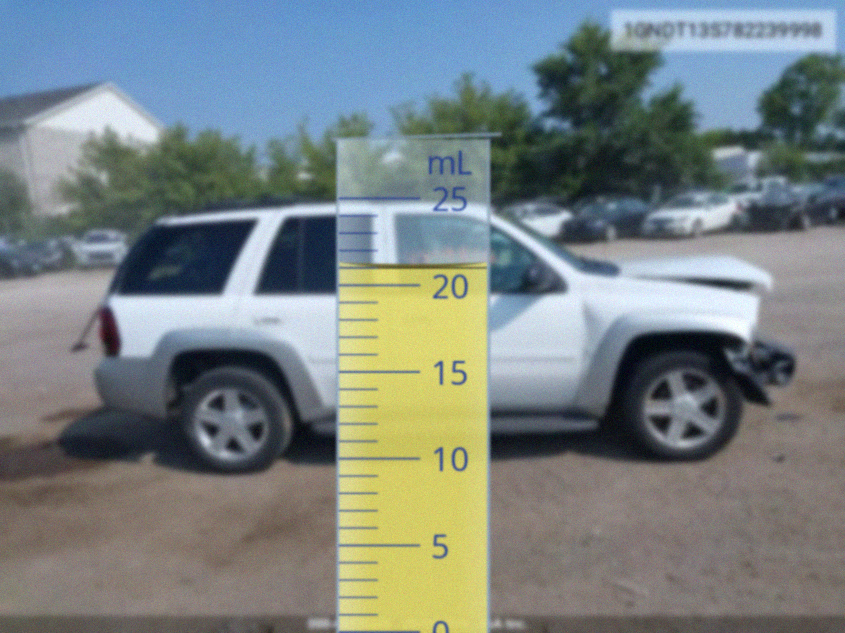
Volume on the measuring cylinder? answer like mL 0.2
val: mL 21
